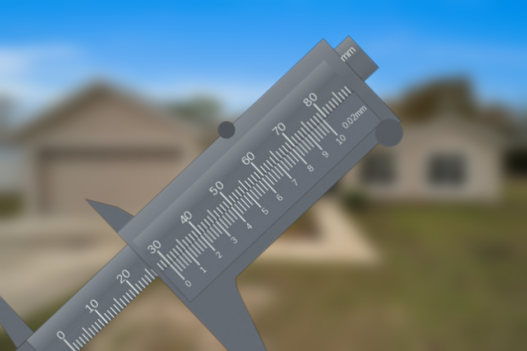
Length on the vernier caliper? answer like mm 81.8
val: mm 30.0
